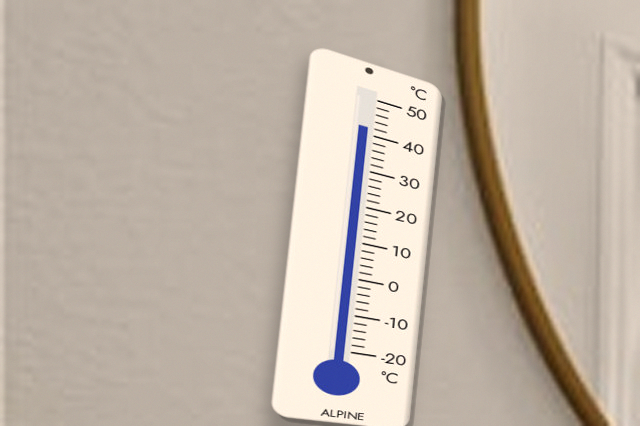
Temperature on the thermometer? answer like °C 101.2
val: °C 42
